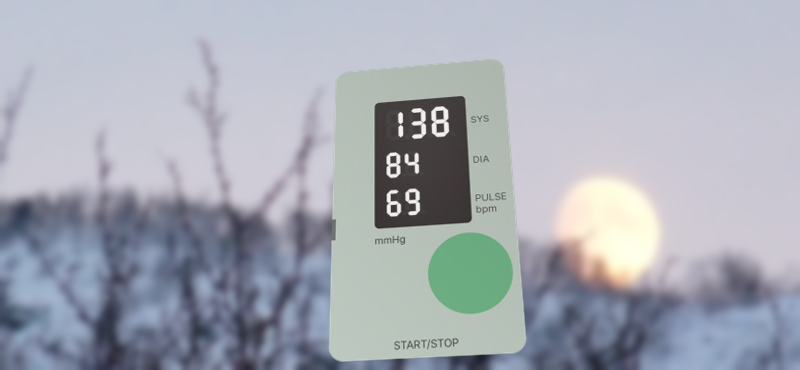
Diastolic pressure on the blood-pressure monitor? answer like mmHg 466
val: mmHg 84
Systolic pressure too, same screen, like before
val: mmHg 138
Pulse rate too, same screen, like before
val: bpm 69
